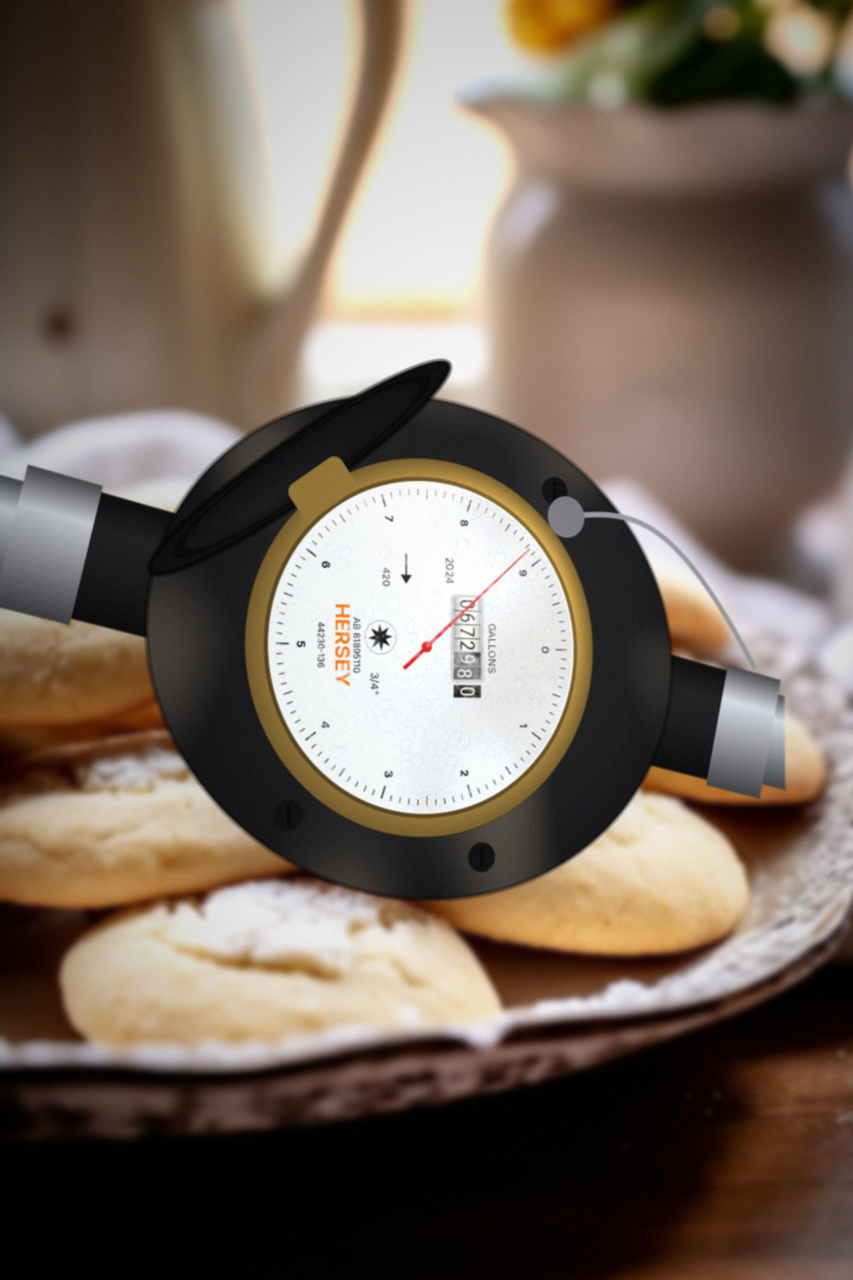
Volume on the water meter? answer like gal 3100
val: gal 672978.8
